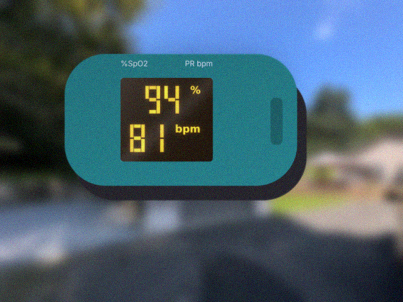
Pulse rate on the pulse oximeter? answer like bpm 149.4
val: bpm 81
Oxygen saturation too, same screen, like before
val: % 94
